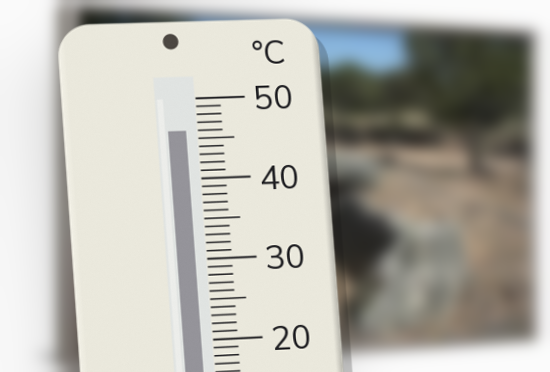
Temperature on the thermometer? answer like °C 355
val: °C 46
